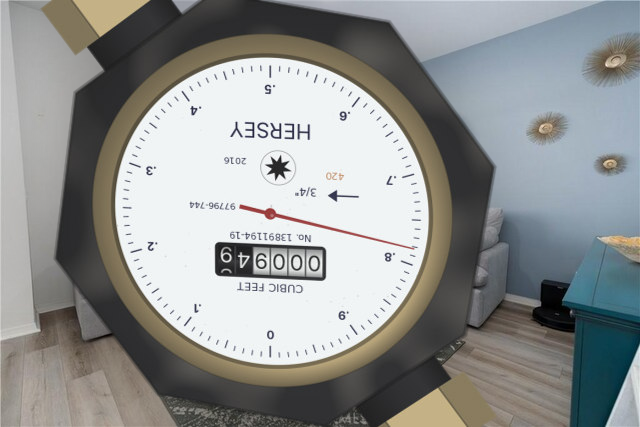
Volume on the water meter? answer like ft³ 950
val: ft³ 948.78
